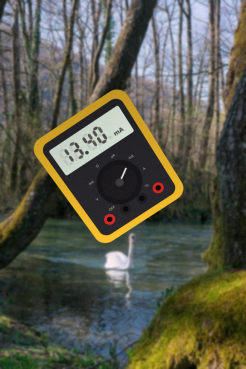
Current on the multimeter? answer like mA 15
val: mA 13.40
